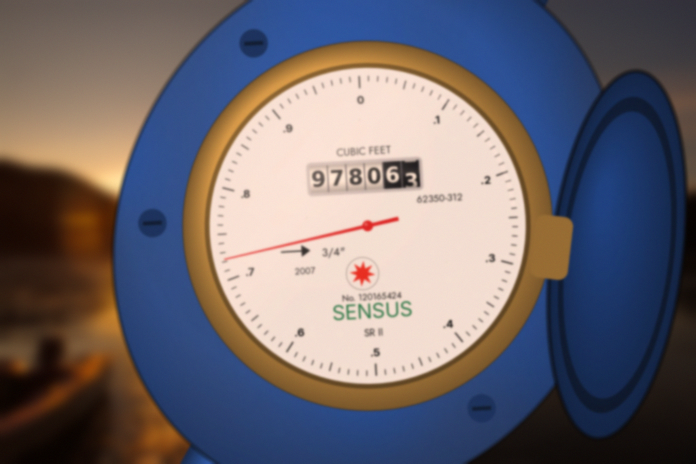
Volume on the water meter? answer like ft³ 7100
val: ft³ 978062.72
